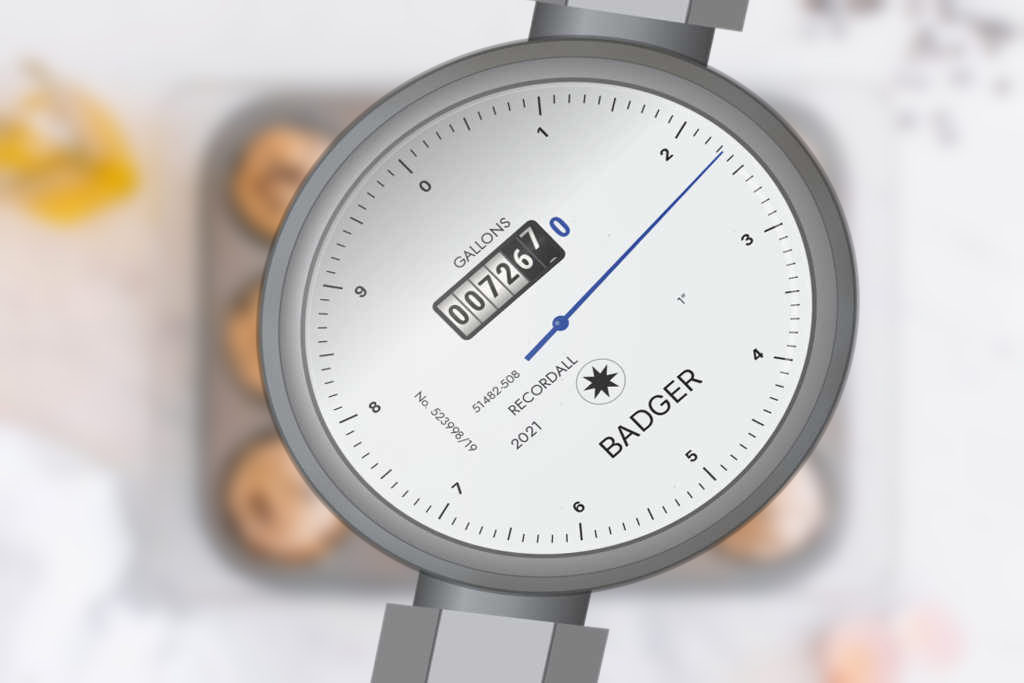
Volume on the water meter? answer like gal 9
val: gal 72672.3
